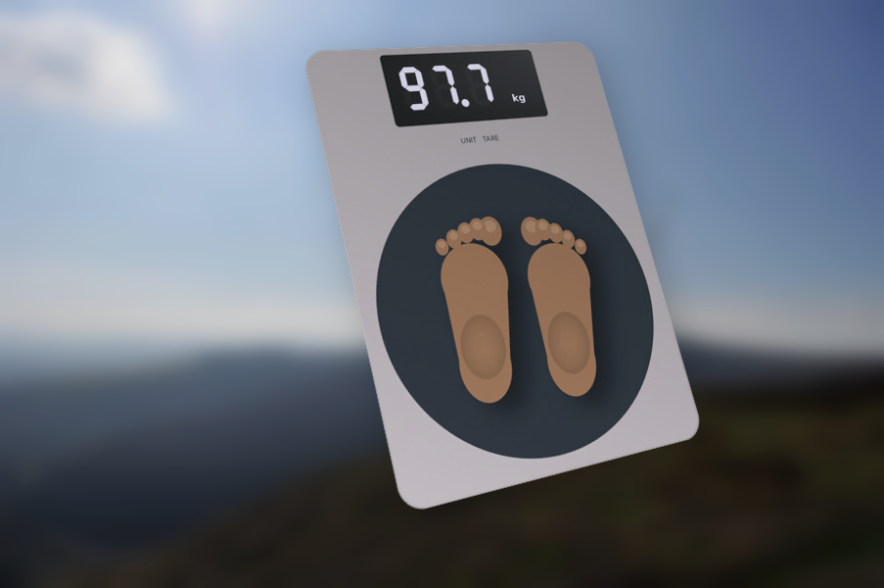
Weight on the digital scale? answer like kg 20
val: kg 97.7
